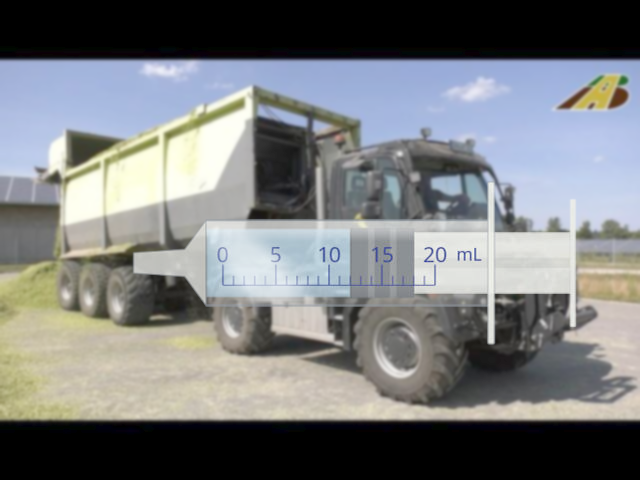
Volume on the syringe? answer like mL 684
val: mL 12
